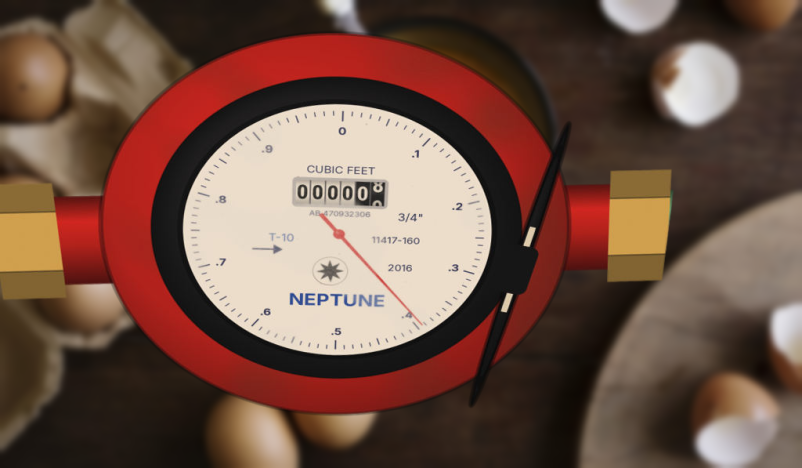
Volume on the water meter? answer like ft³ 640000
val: ft³ 8.39
